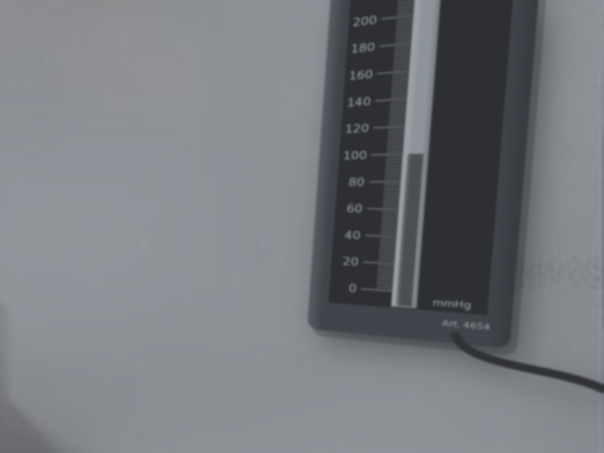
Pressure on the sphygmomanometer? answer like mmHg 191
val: mmHg 100
